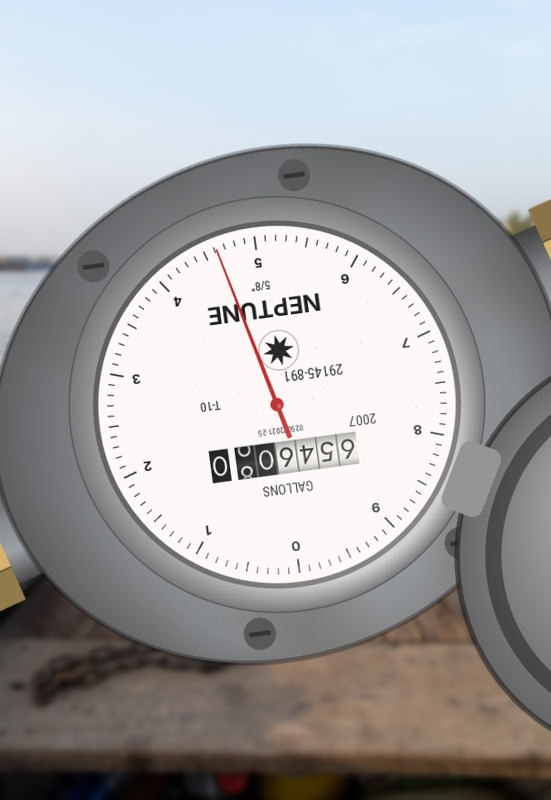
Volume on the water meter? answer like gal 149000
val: gal 6546084.6
